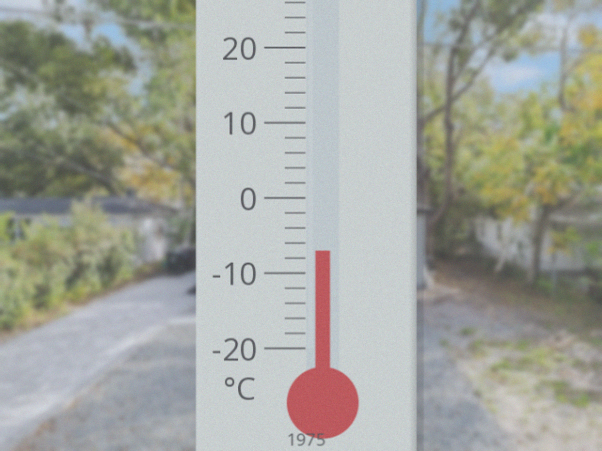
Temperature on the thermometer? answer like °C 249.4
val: °C -7
